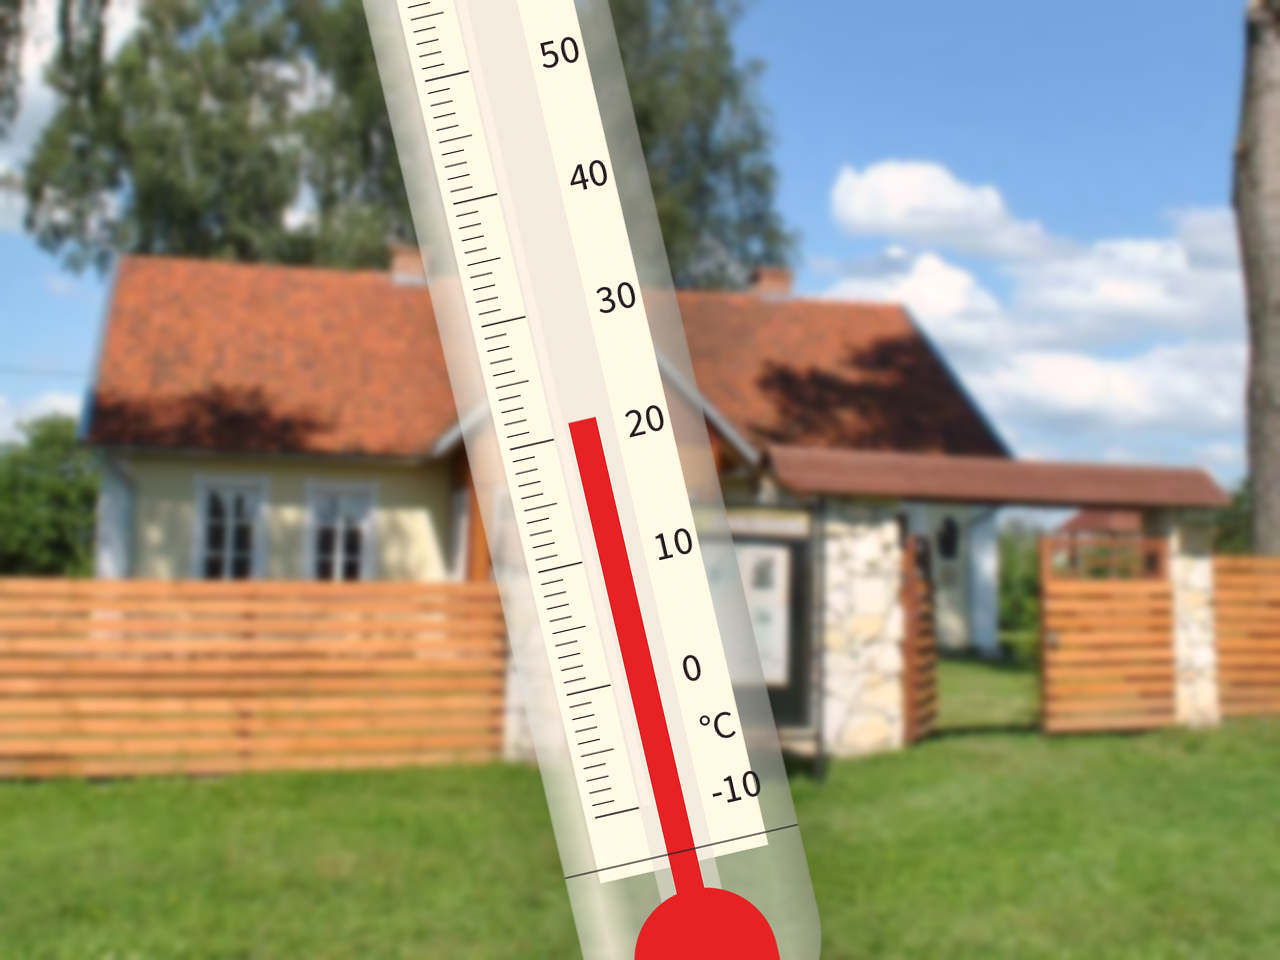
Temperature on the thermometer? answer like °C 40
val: °C 21
